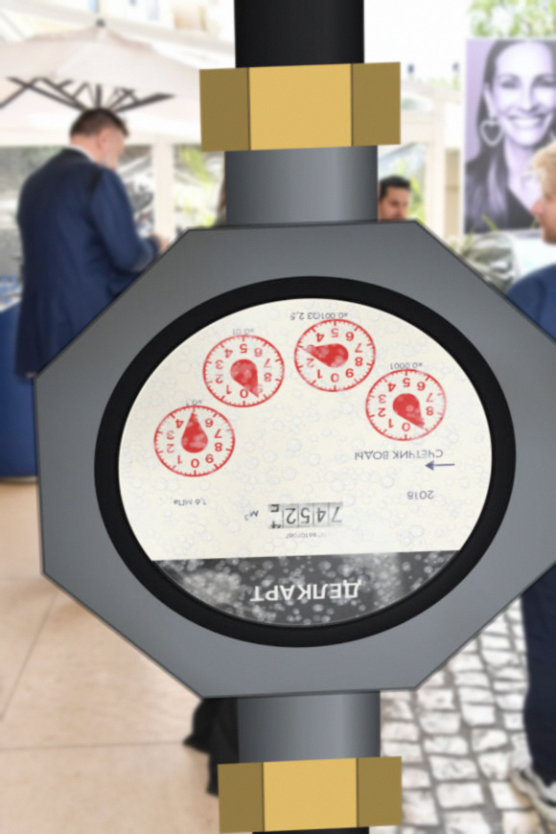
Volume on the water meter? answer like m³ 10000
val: m³ 74524.4929
